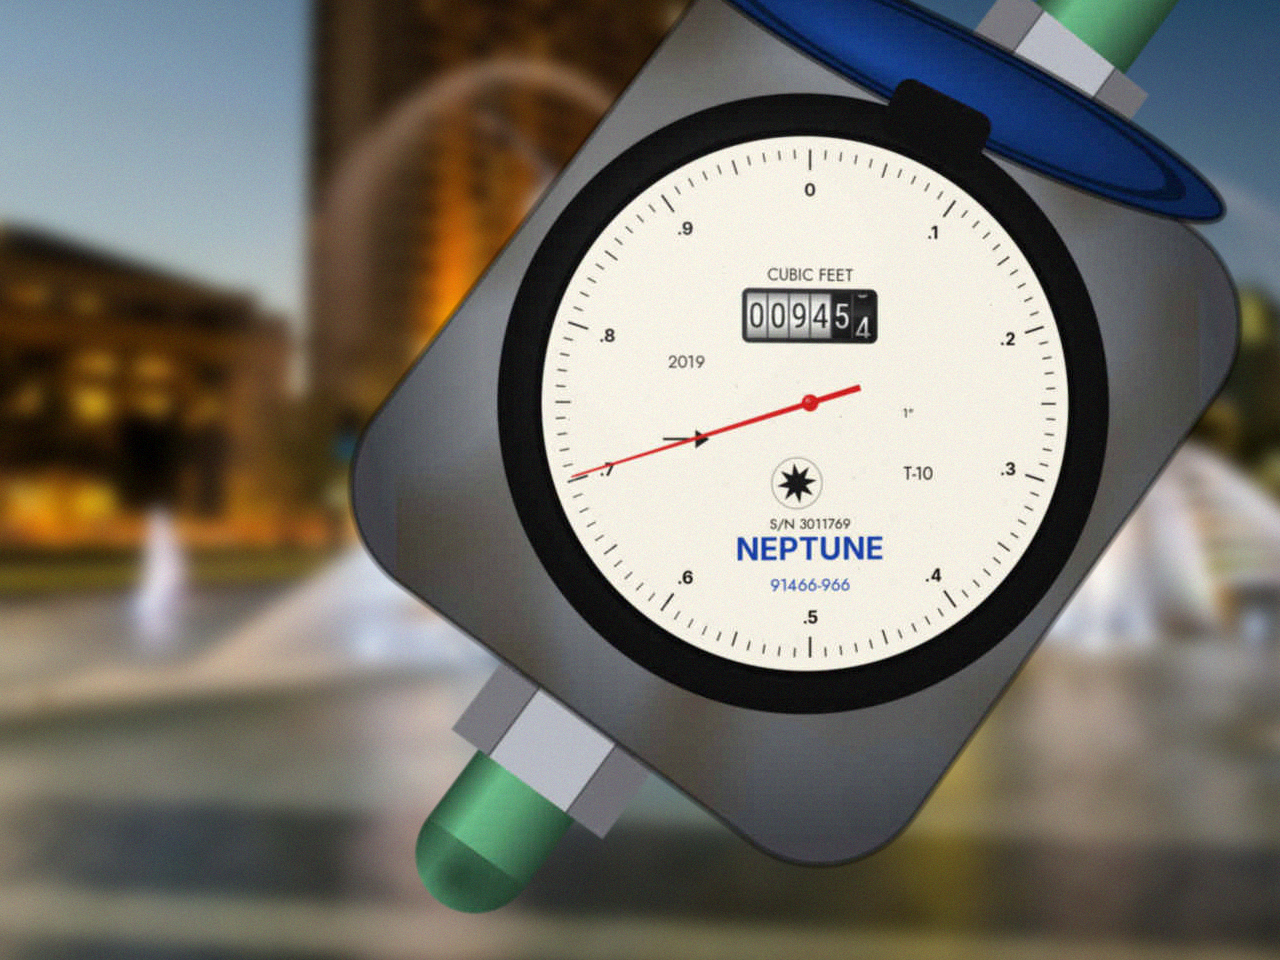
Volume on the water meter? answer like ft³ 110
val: ft³ 9453.70
